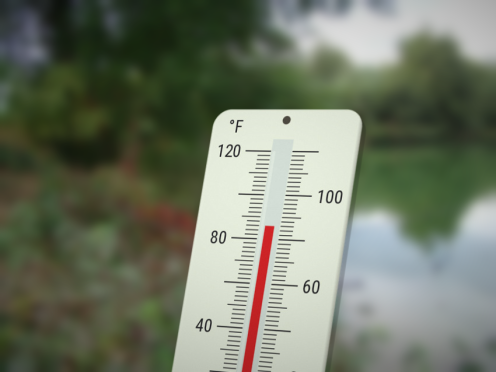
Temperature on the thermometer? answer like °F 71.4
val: °F 86
